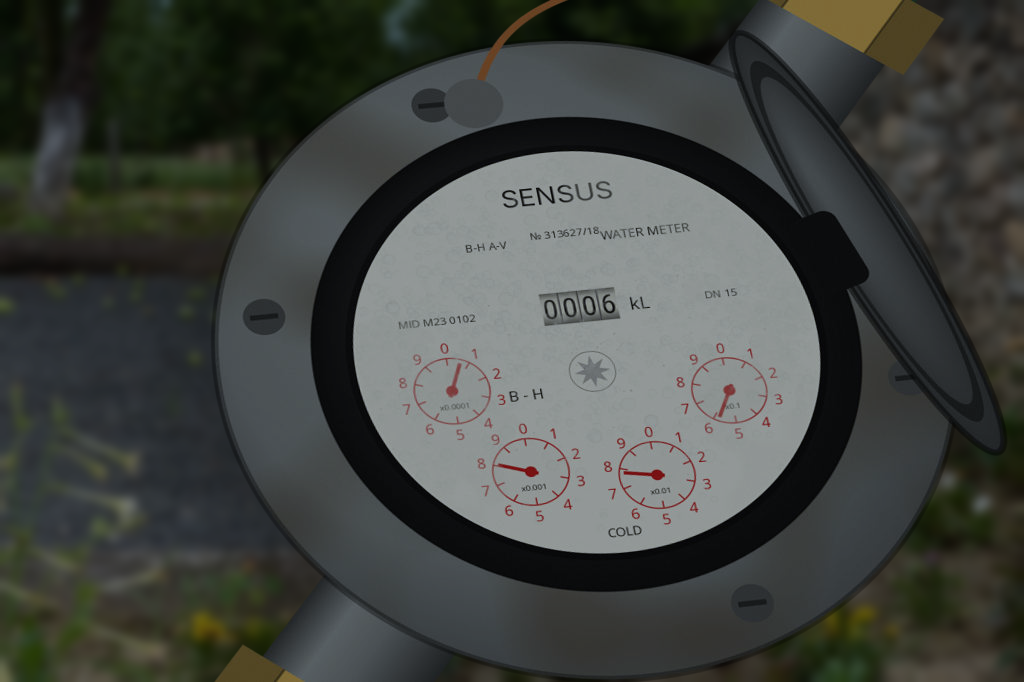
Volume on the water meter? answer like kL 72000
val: kL 6.5780
